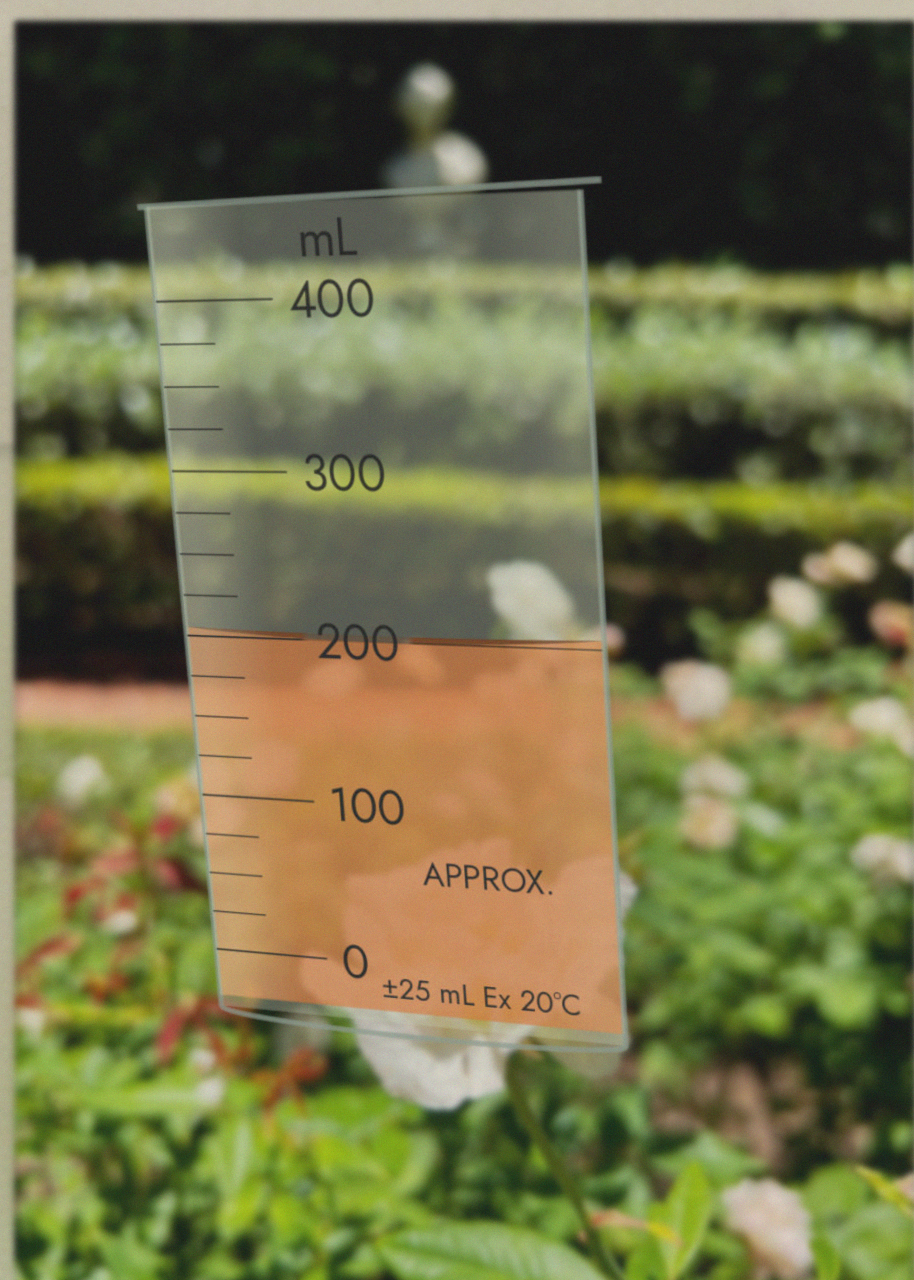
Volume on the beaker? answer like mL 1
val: mL 200
